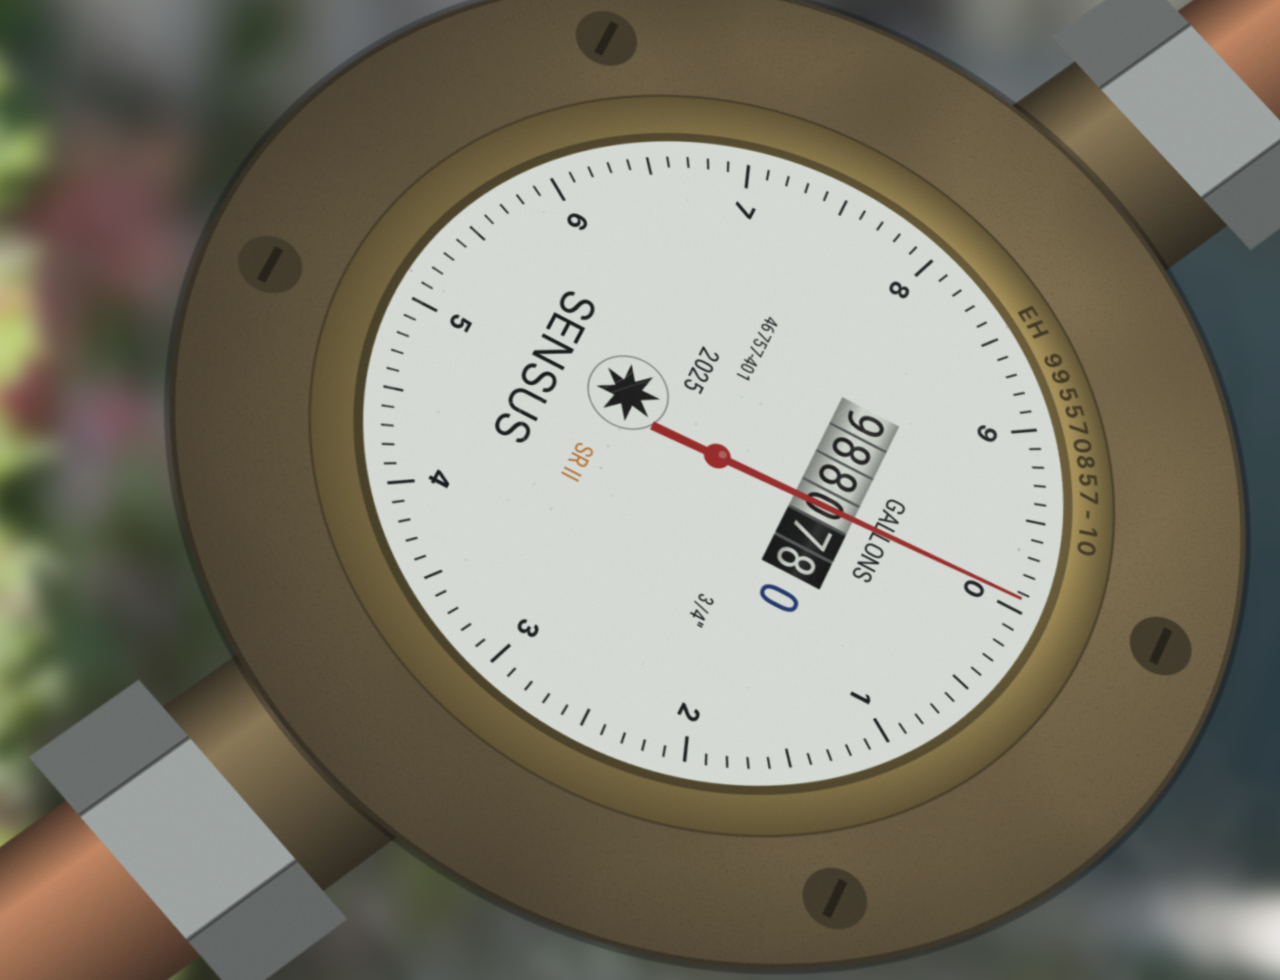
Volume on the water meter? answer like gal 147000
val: gal 9880779.9
